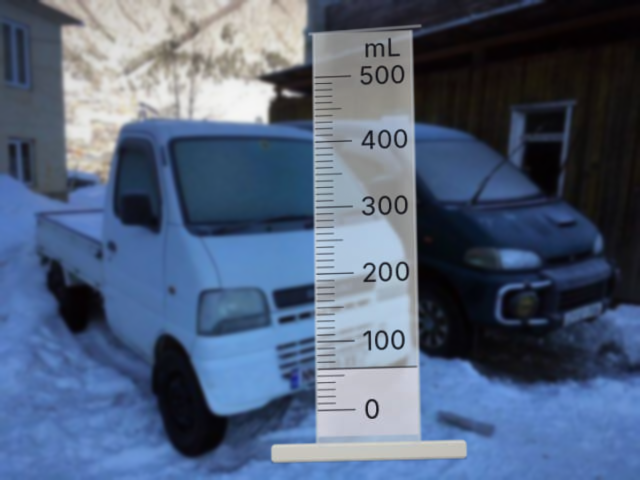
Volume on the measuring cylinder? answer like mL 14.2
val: mL 60
